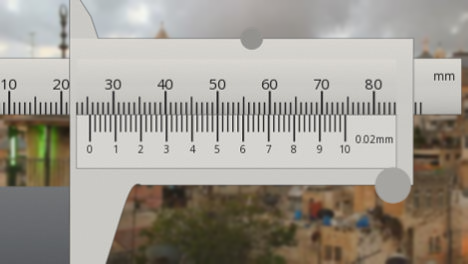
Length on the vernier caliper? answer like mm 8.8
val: mm 25.5
